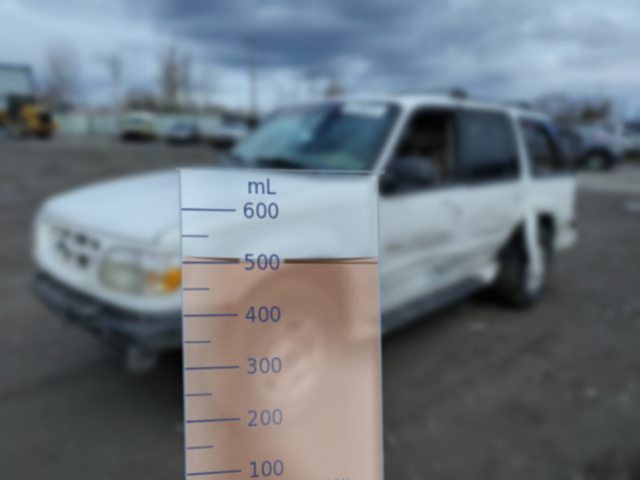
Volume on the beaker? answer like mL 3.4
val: mL 500
